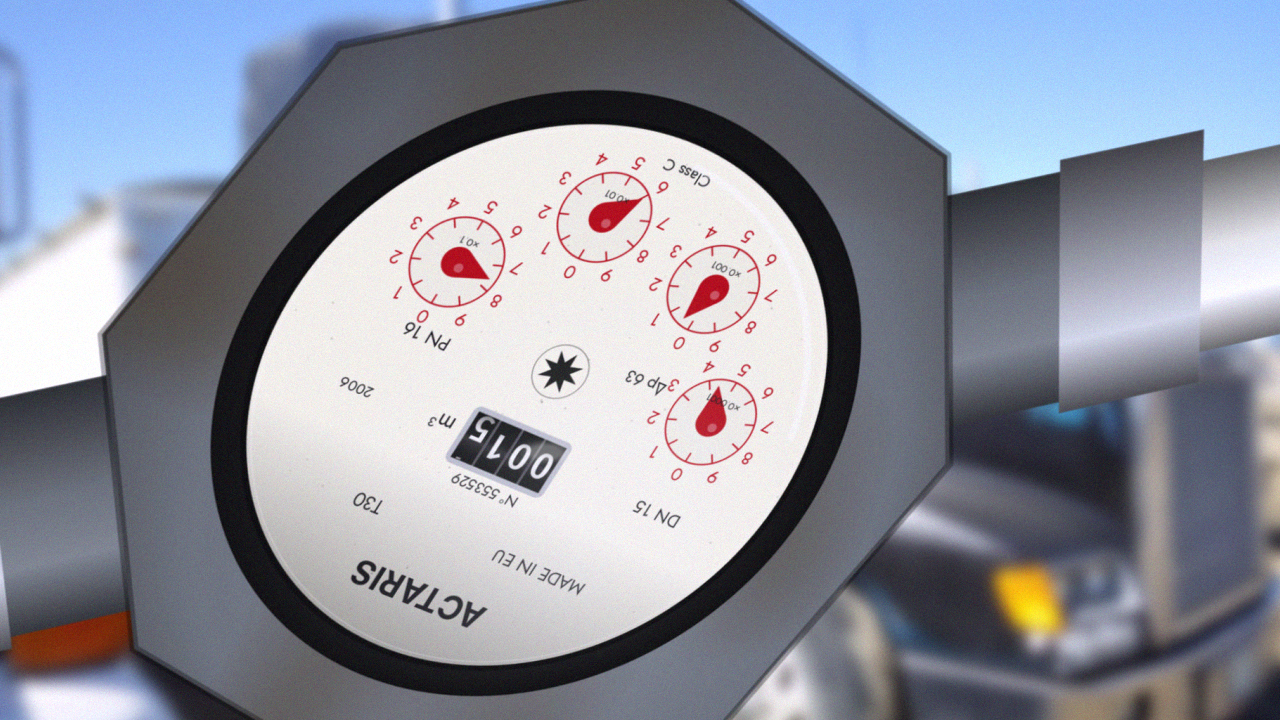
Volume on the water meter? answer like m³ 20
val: m³ 14.7604
